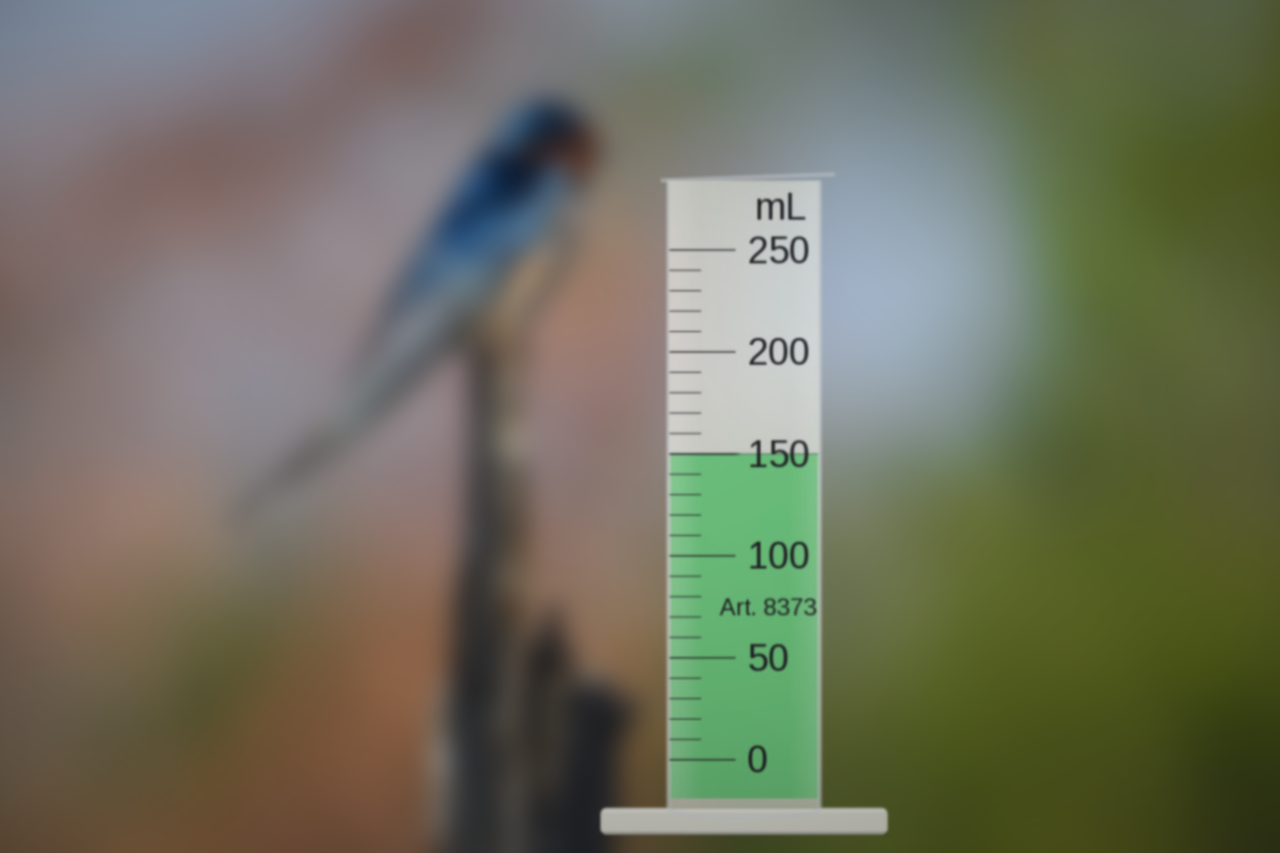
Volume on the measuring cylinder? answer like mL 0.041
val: mL 150
